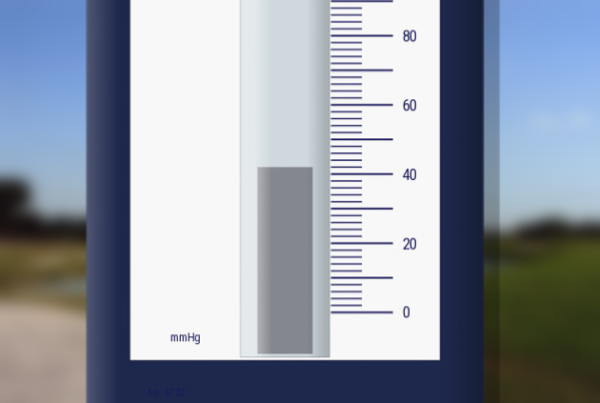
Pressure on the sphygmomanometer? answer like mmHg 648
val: mmHg 42
